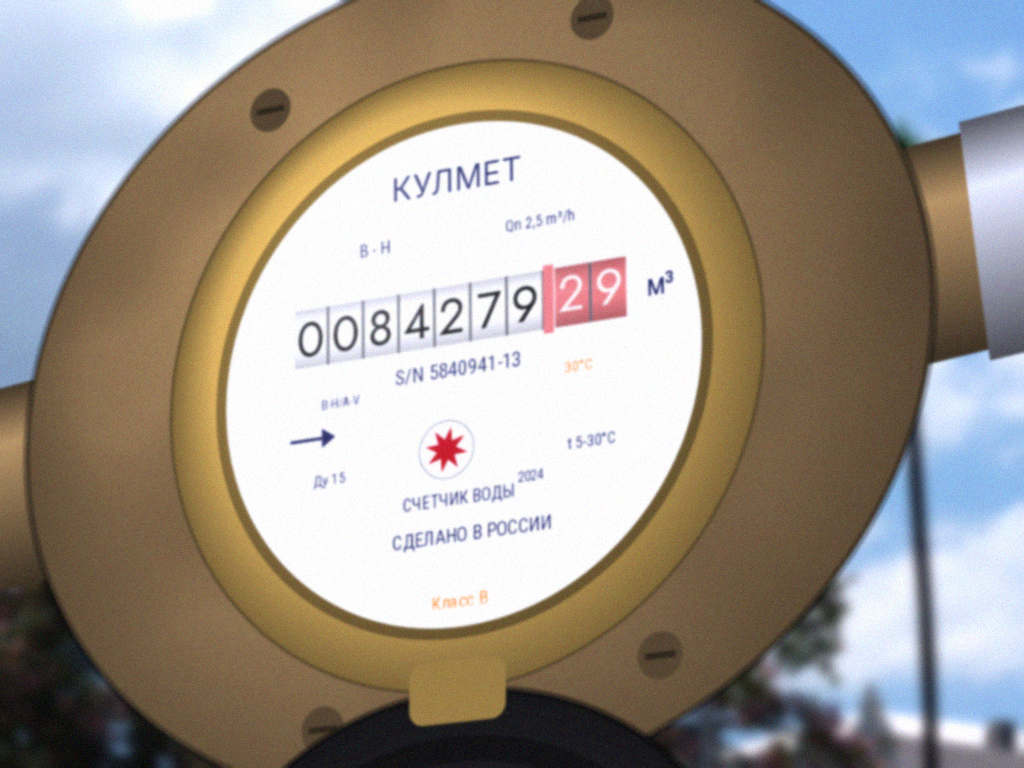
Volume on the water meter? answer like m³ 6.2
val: m³ 84279.29
